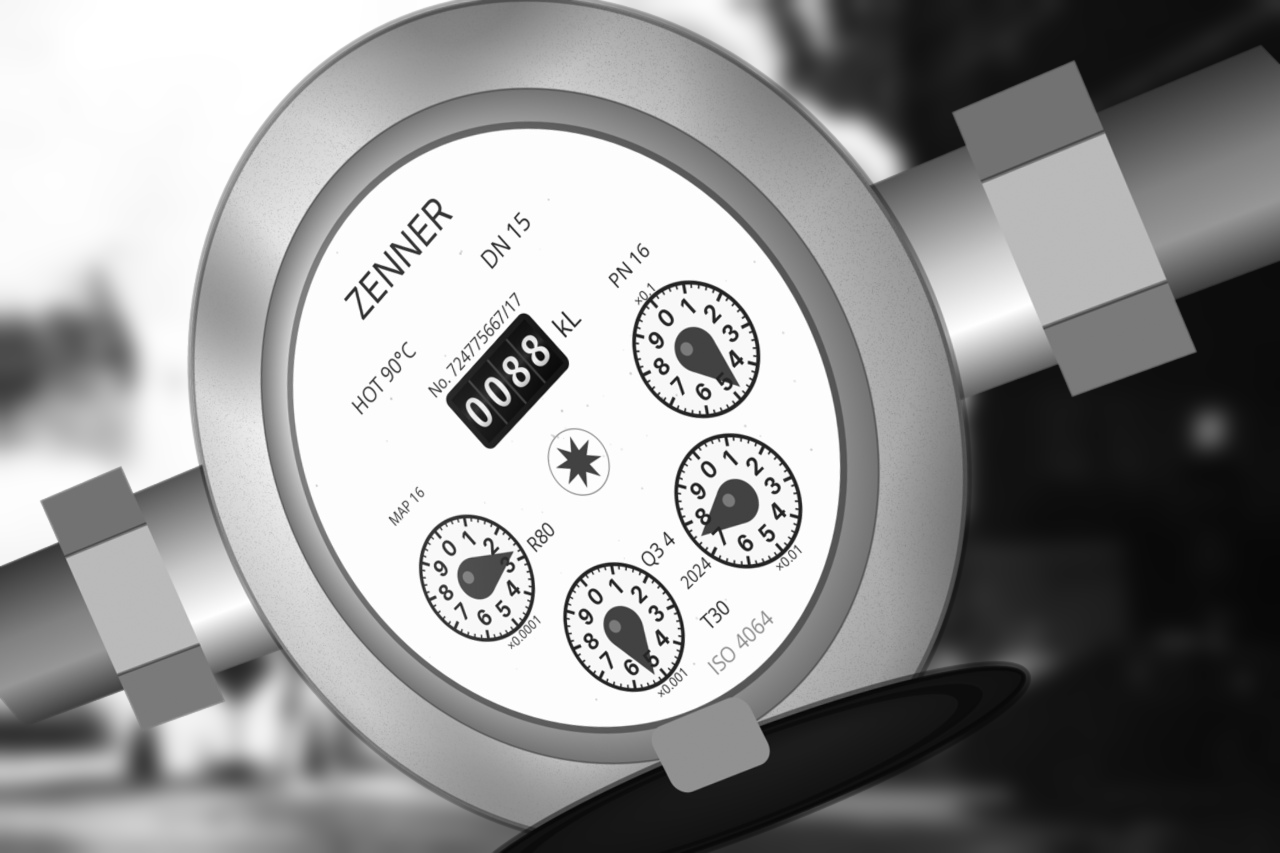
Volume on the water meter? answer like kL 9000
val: kL 88.4752
